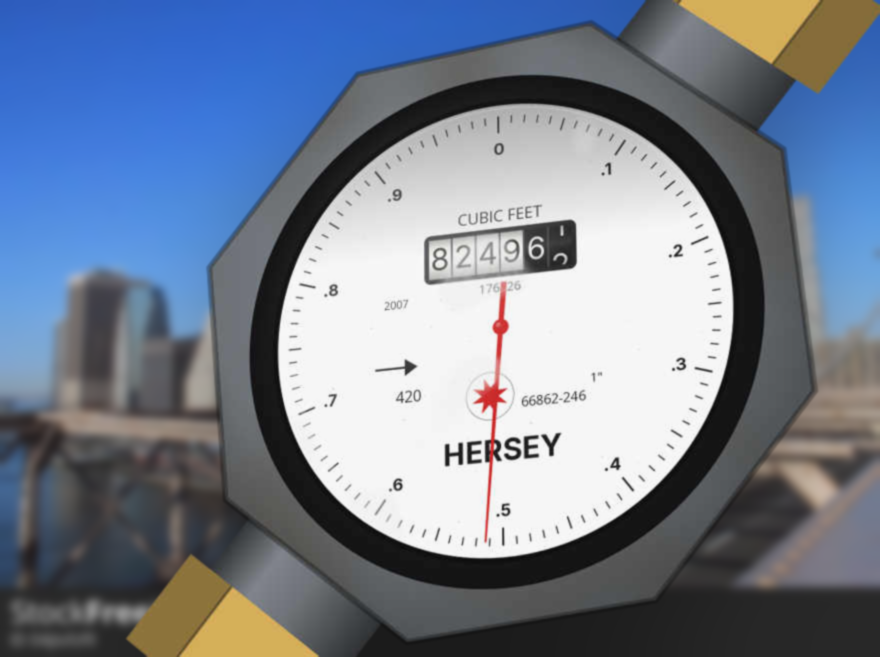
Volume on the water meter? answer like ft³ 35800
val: ft³ 824961.51
